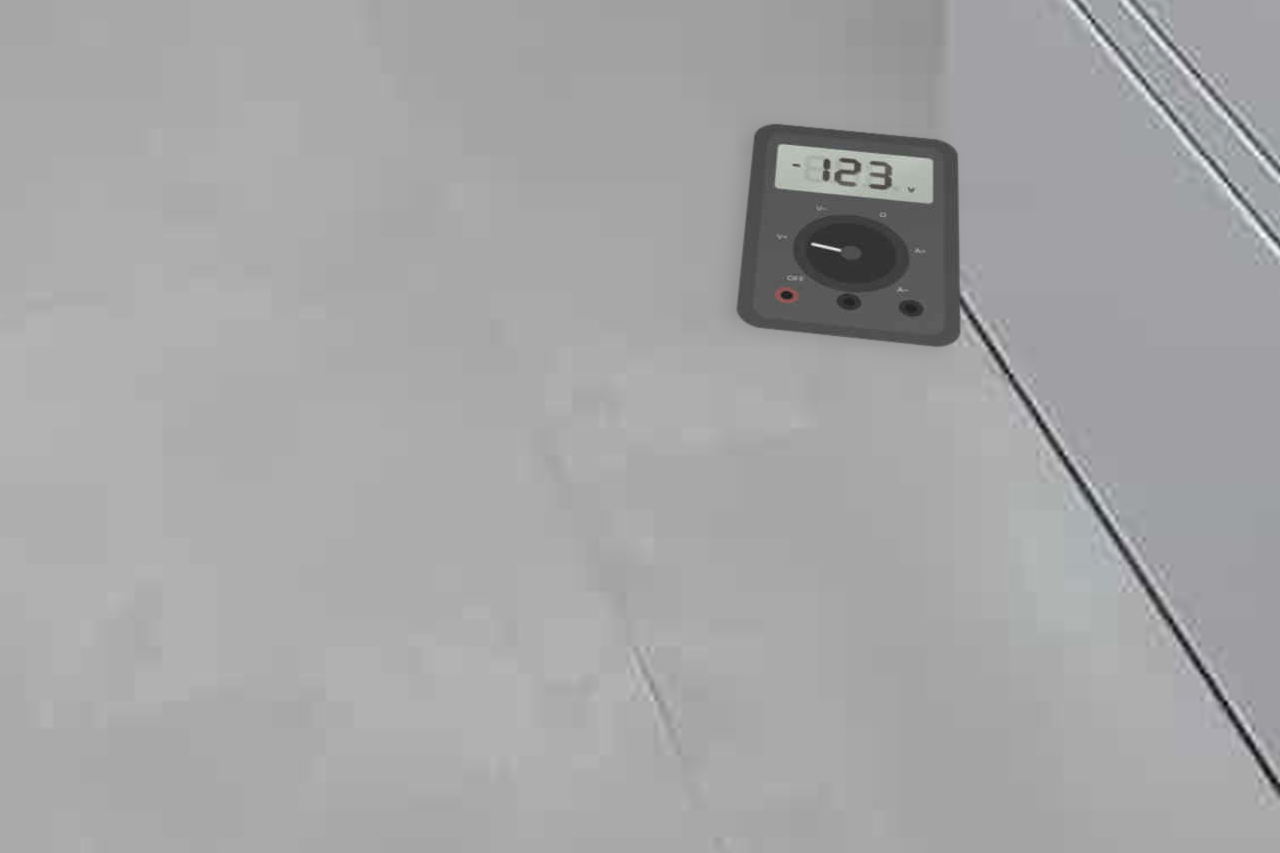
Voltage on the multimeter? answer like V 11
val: V -123
